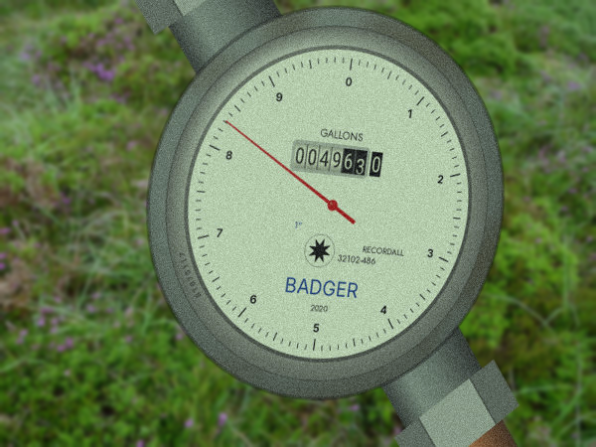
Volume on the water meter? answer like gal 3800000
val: gal 49628.3
